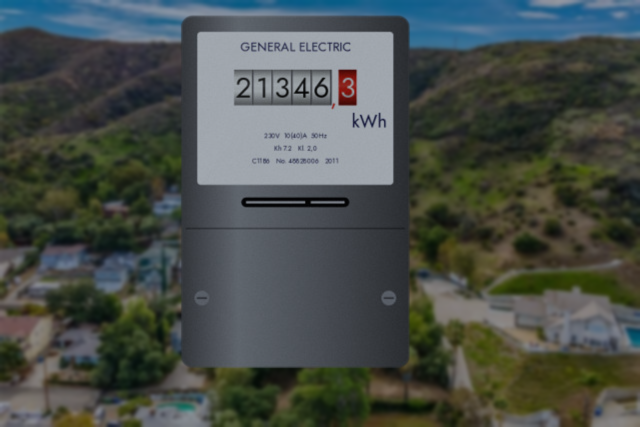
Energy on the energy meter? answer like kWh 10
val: kWh 21346.3
